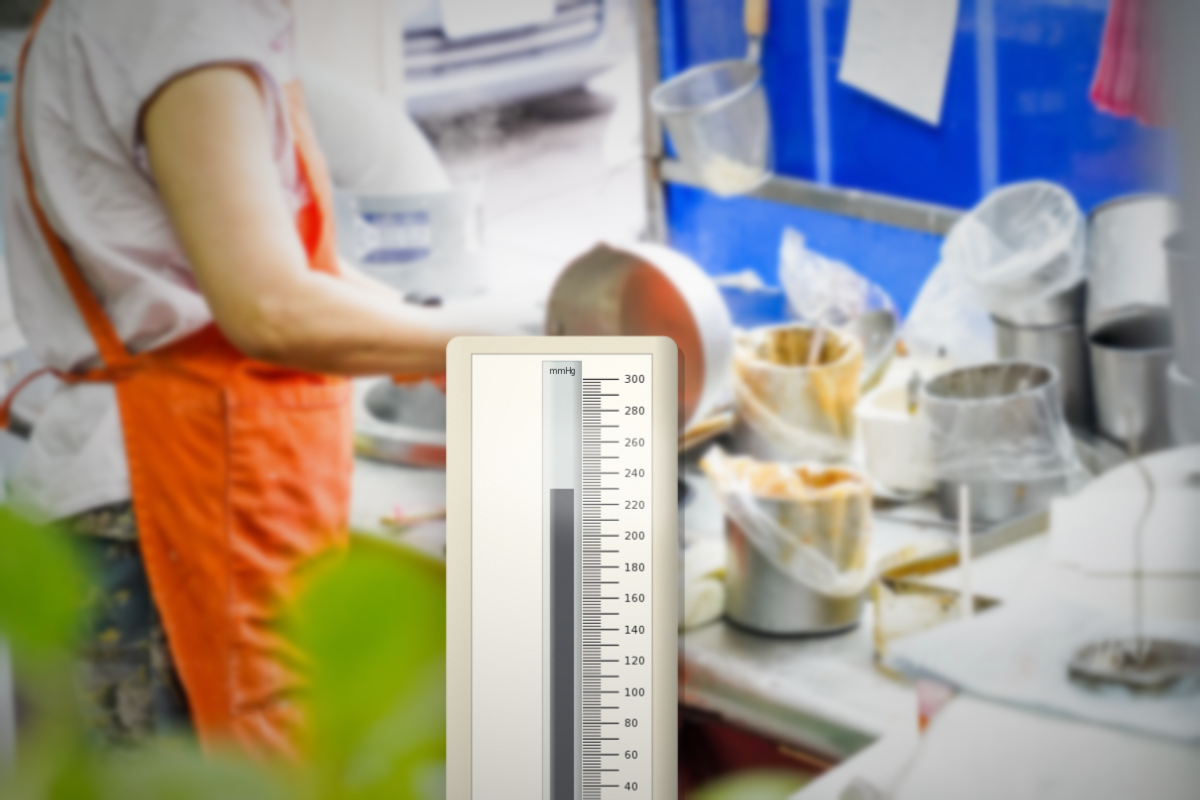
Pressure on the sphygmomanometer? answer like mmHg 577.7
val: mmHg 230
